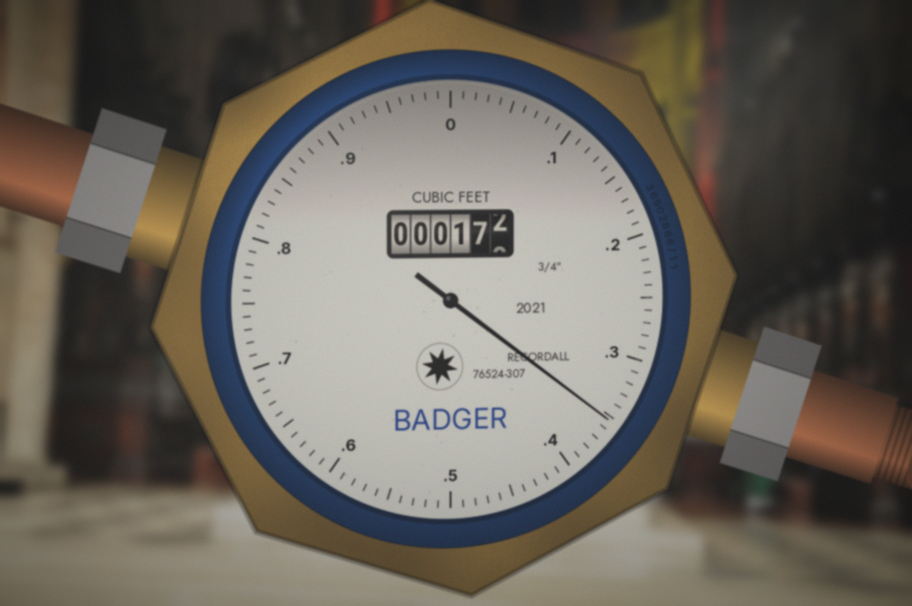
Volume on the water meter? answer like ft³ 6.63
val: ft³ 172.35
